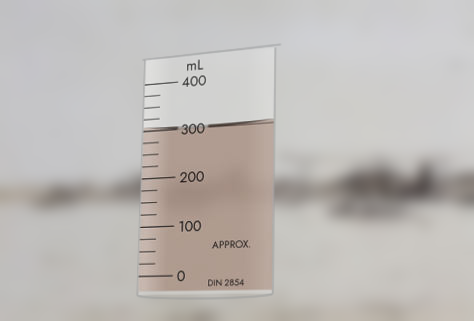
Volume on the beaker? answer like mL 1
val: mL 300
